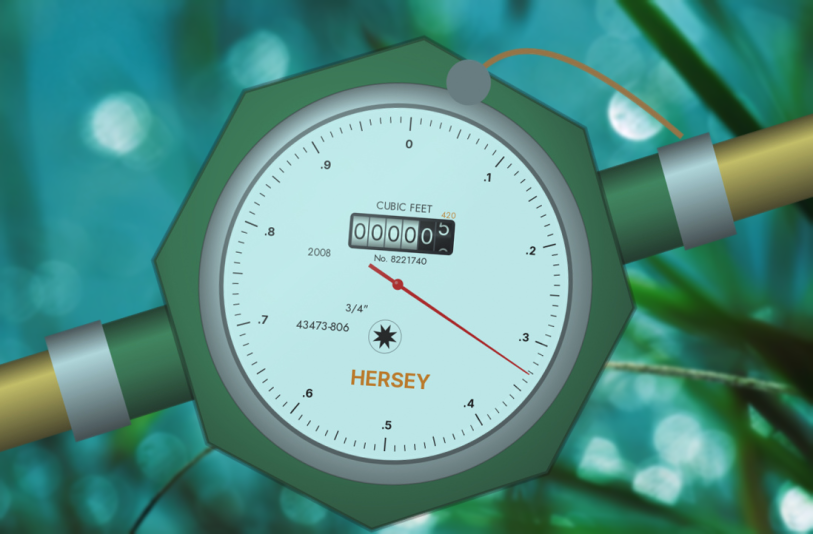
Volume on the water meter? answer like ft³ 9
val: ft³ 5.33
